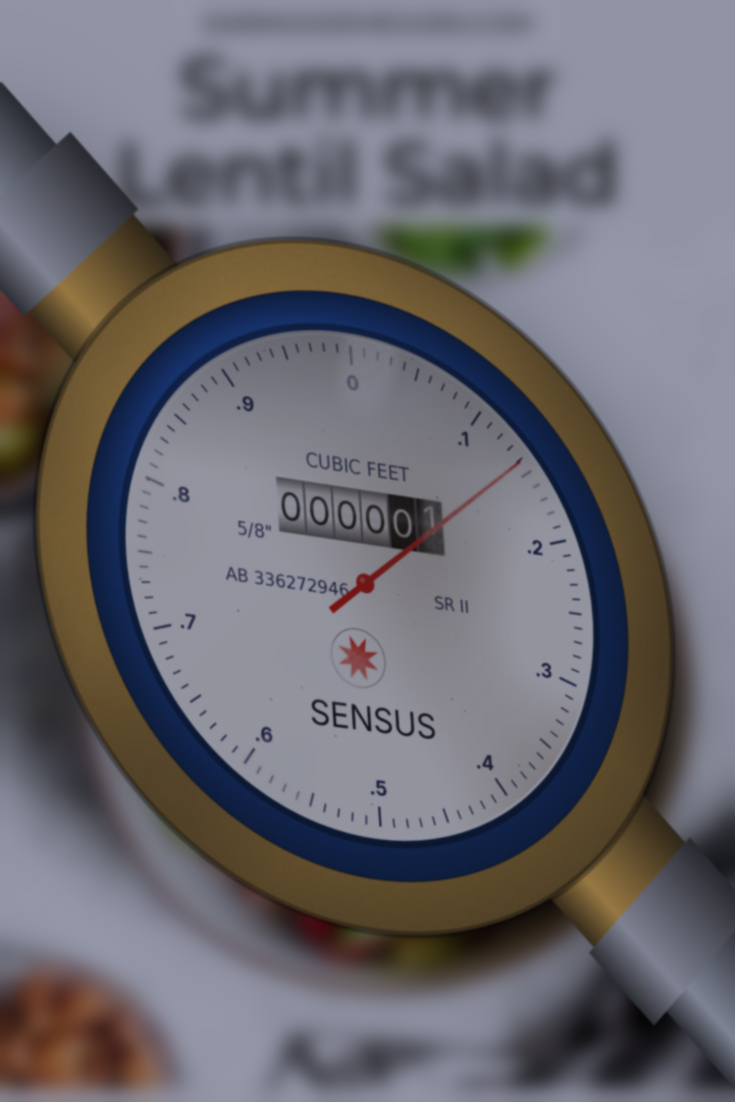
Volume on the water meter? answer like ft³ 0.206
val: ft³ 1.14
